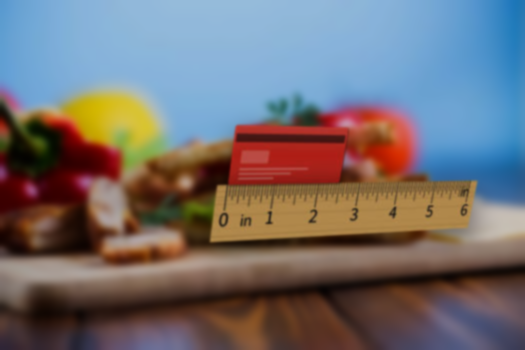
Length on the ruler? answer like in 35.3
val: in 2.5
